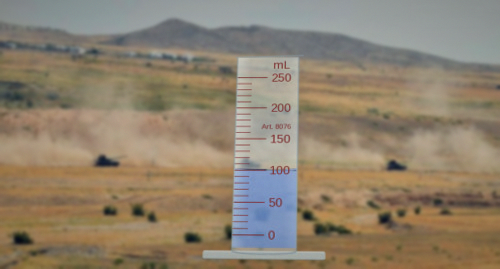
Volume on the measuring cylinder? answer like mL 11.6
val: mL 100
